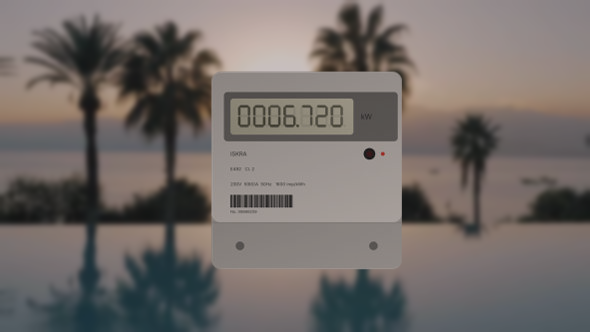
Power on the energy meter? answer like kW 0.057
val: kW 6.720
